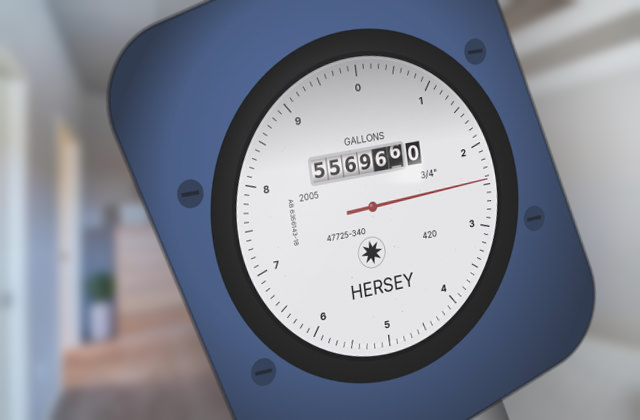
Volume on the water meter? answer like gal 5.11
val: gal 5569662.4
